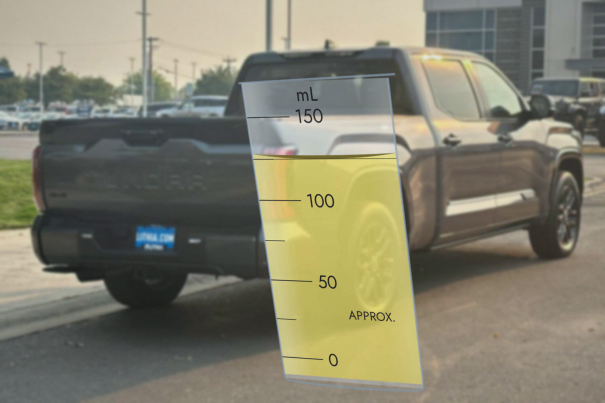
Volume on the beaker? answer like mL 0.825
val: mL 125
